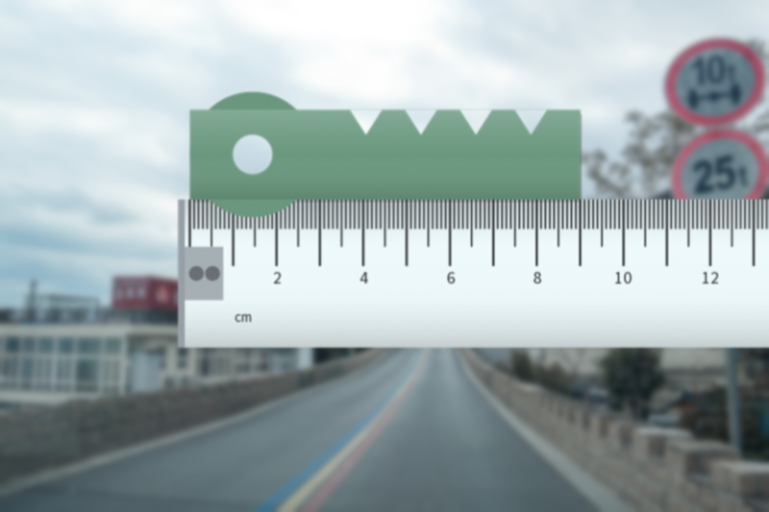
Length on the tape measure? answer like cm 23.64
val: cm 9
